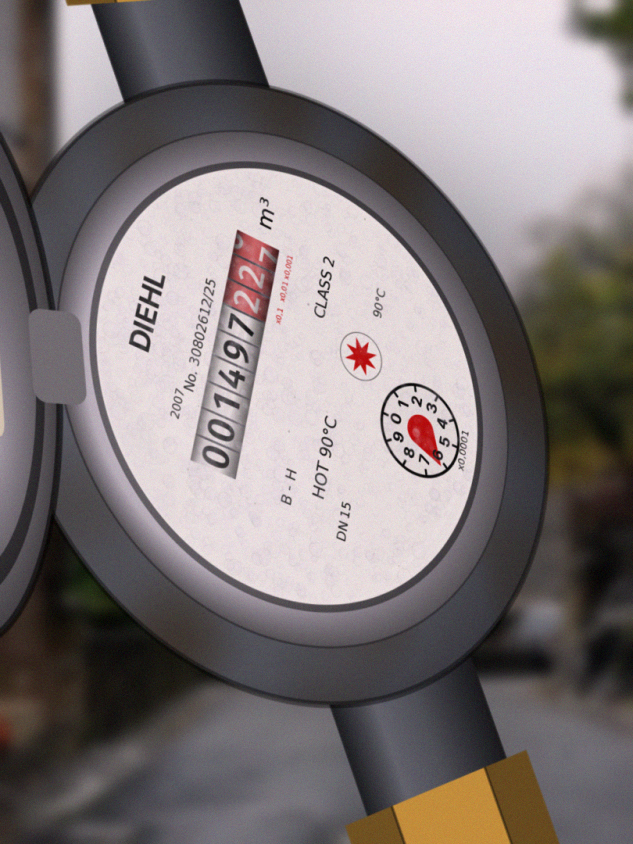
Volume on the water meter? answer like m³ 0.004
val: m³ 1497.2266
